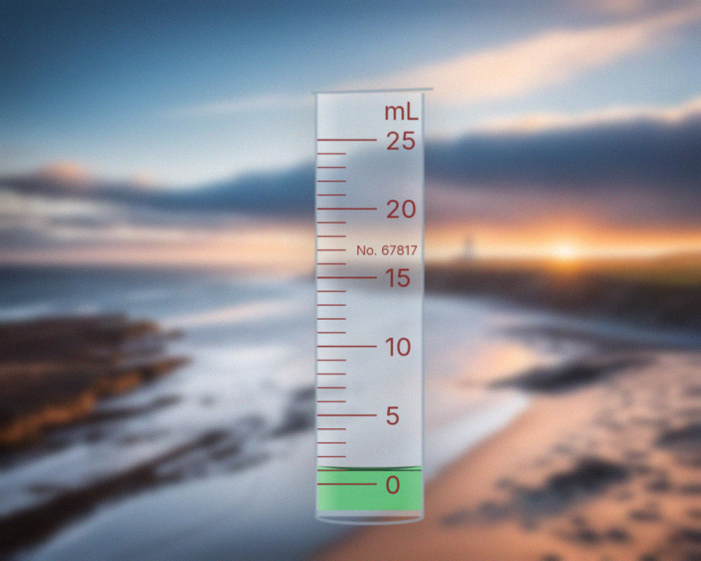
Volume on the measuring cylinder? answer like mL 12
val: mL 1
